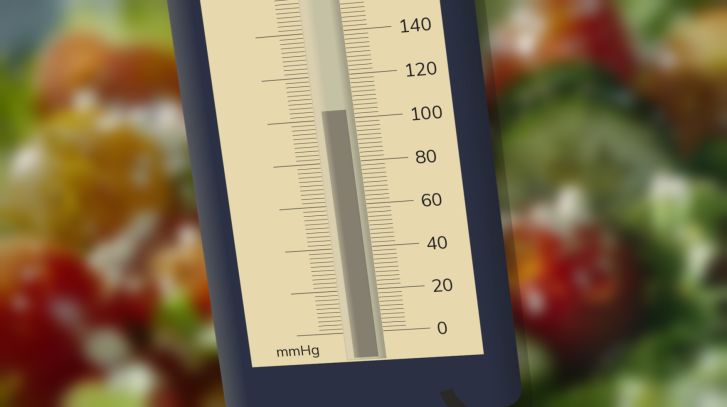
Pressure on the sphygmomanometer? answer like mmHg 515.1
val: mmHg 104
